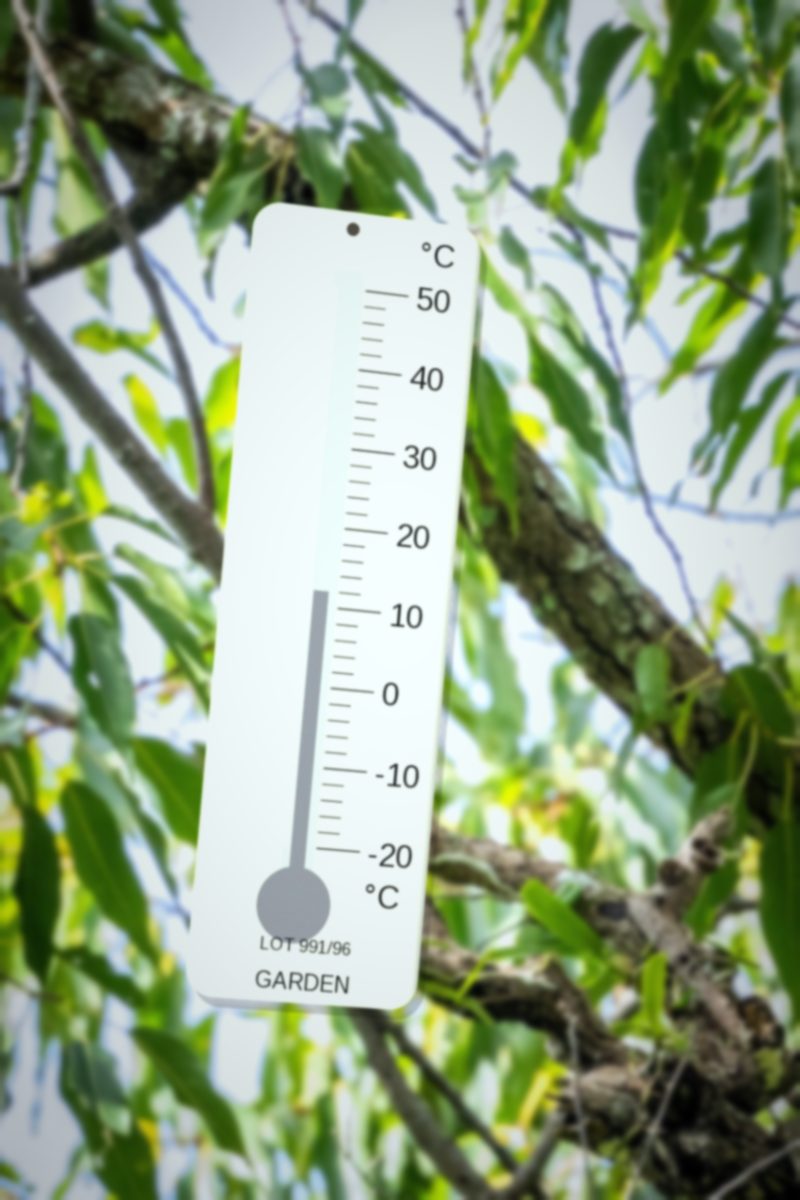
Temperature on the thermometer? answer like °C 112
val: °C 12
